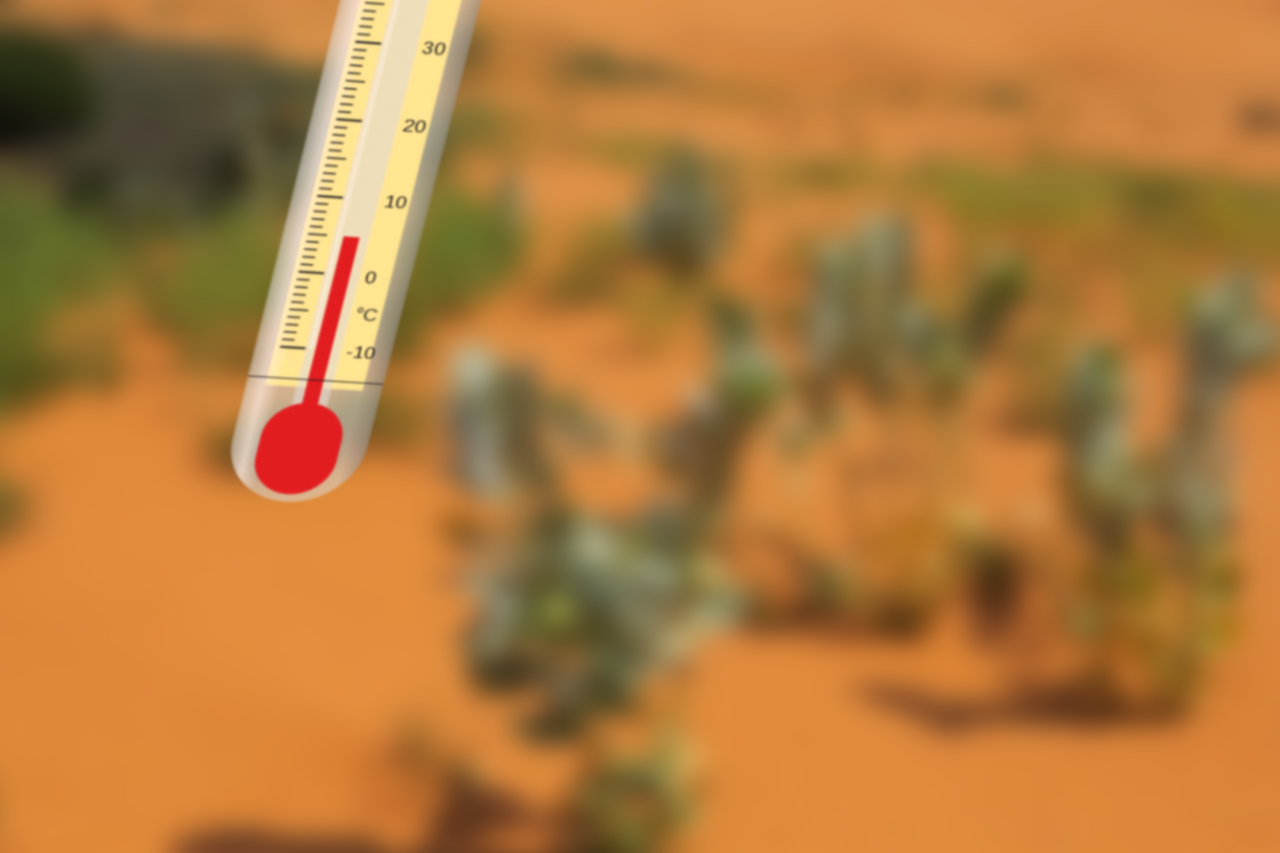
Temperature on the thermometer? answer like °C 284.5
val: °C 5
